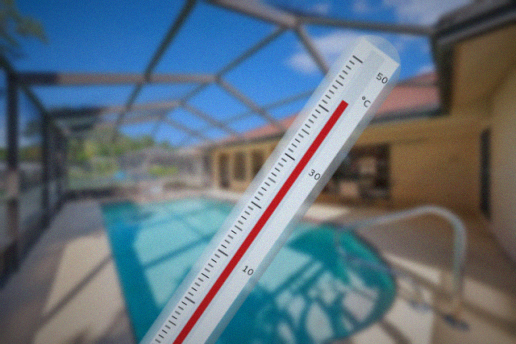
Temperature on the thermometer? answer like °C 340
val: °C 43
